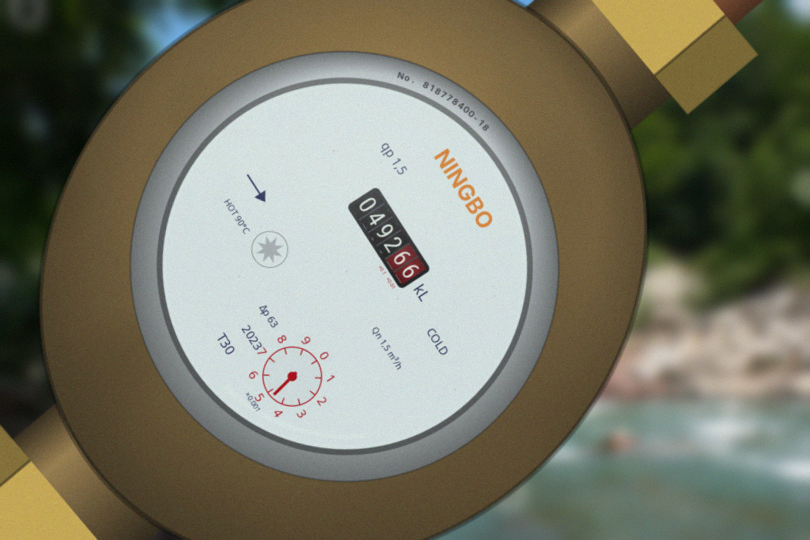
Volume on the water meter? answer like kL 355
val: kL 492.664
